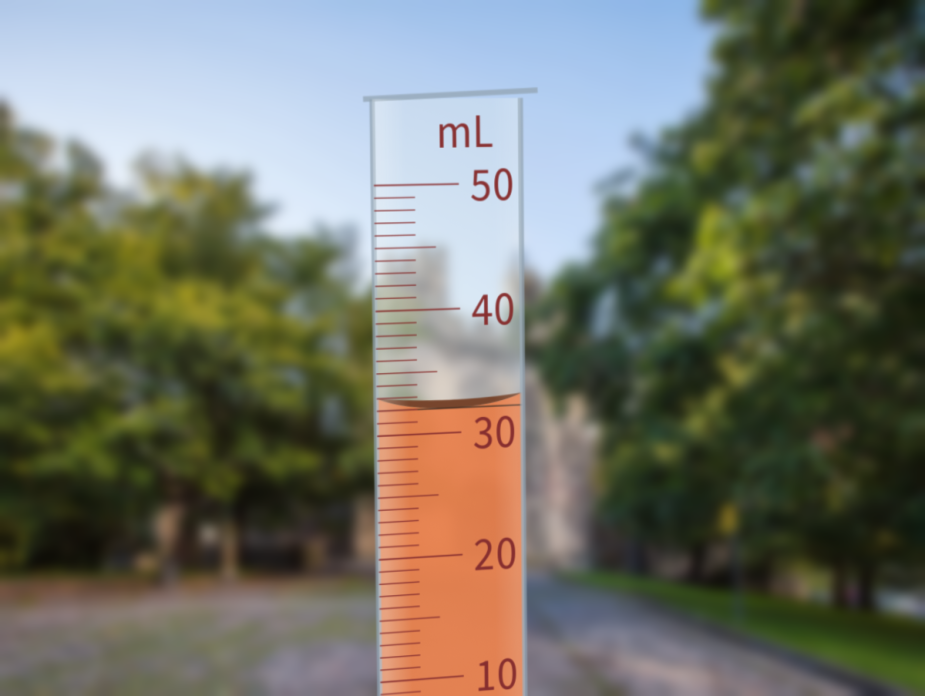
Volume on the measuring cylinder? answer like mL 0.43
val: mL 32
